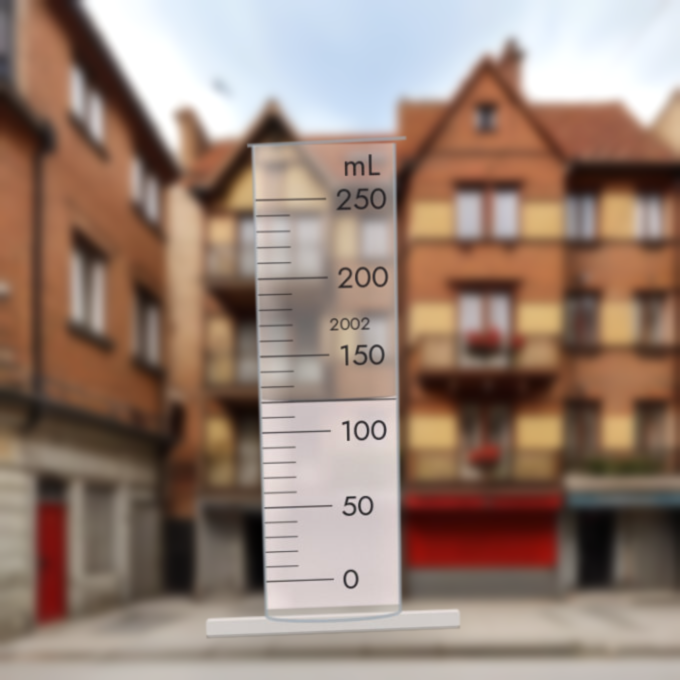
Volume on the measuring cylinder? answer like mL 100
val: mL 120
